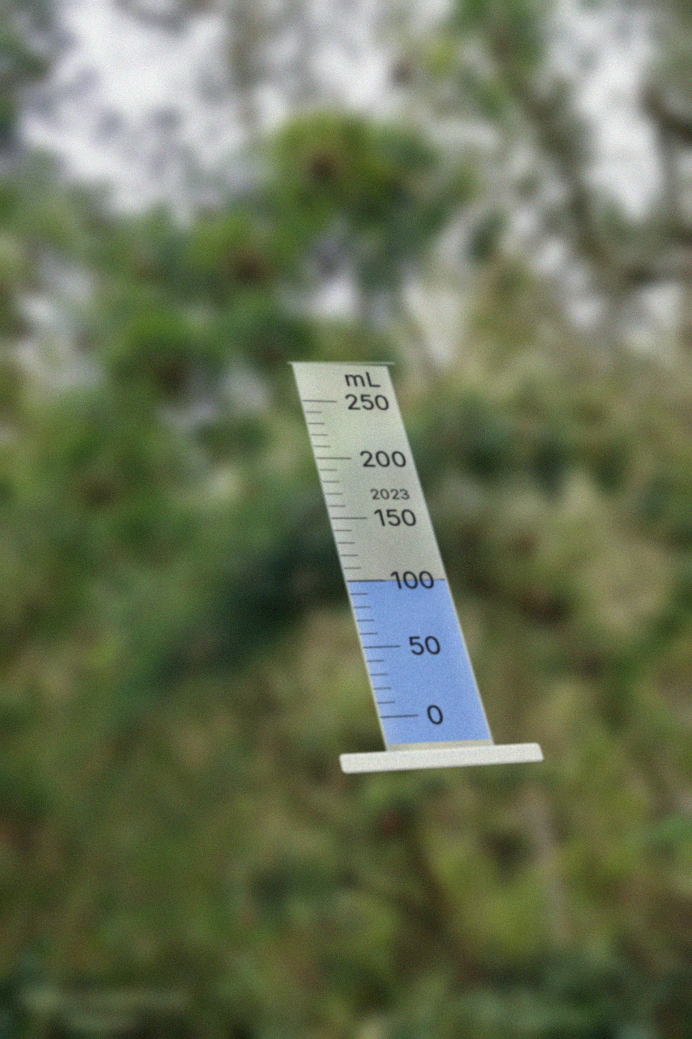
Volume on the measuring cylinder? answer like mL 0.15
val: mL 100
